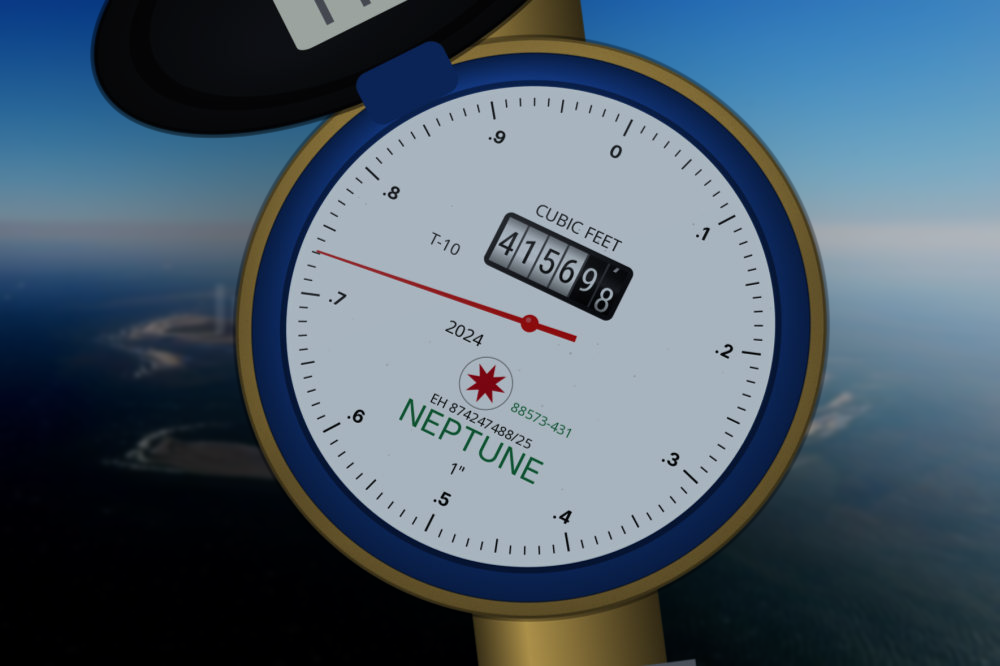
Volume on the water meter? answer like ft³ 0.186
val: ft³ 415697.73
